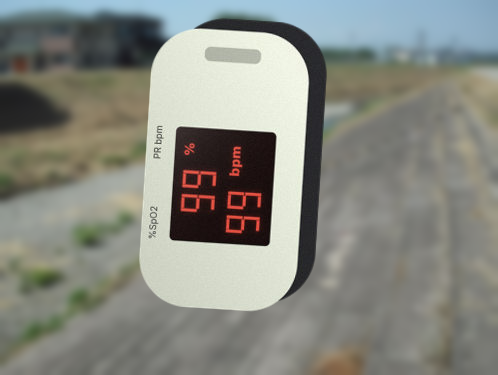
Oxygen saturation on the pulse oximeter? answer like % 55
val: % 99
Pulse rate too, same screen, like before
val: bpm 99
